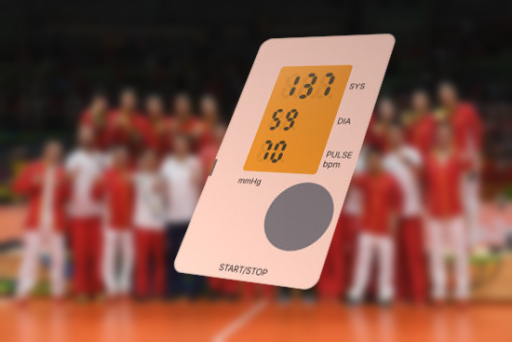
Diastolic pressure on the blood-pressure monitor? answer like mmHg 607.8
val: mmHg 59
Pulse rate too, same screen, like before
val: bpm 70
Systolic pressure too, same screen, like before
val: mmHg 137
